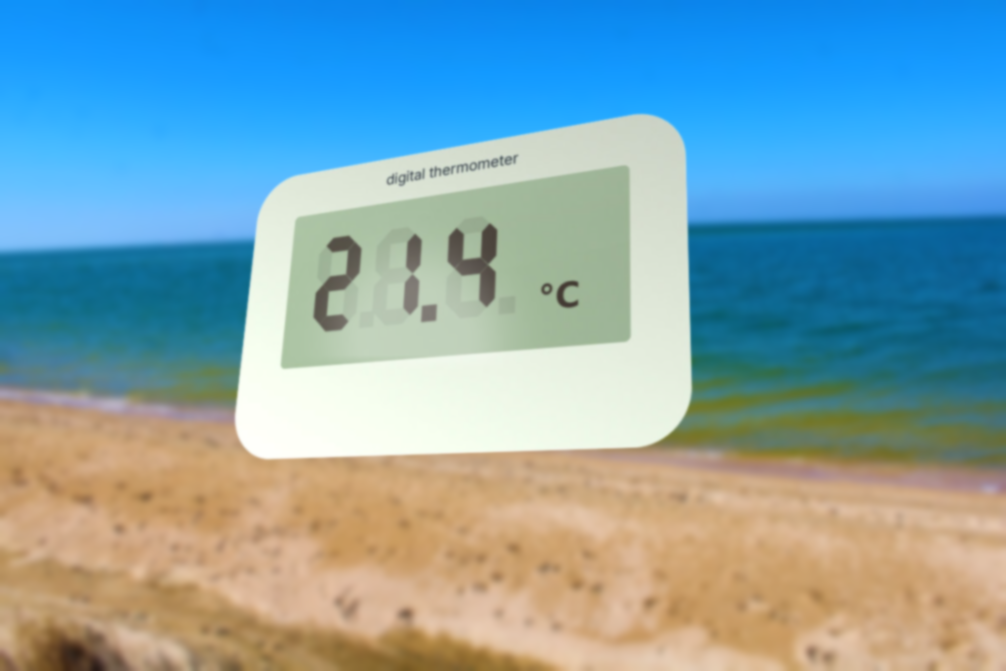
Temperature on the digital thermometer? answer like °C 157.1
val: °C 21.4
